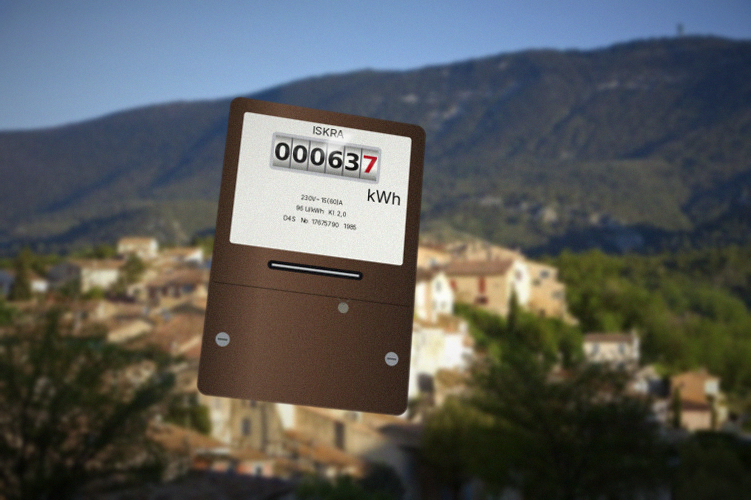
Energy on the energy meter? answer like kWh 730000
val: kWh 63.7
